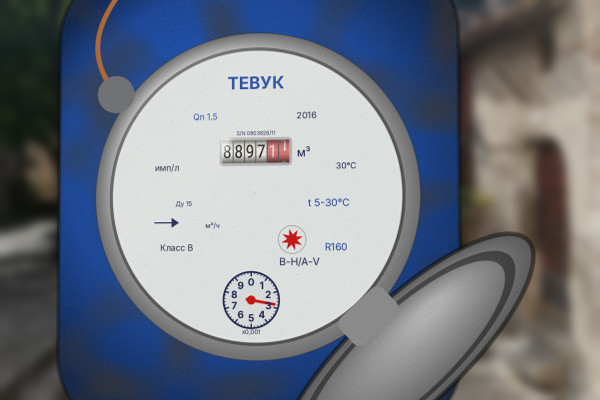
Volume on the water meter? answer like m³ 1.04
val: m³ 8897.112
